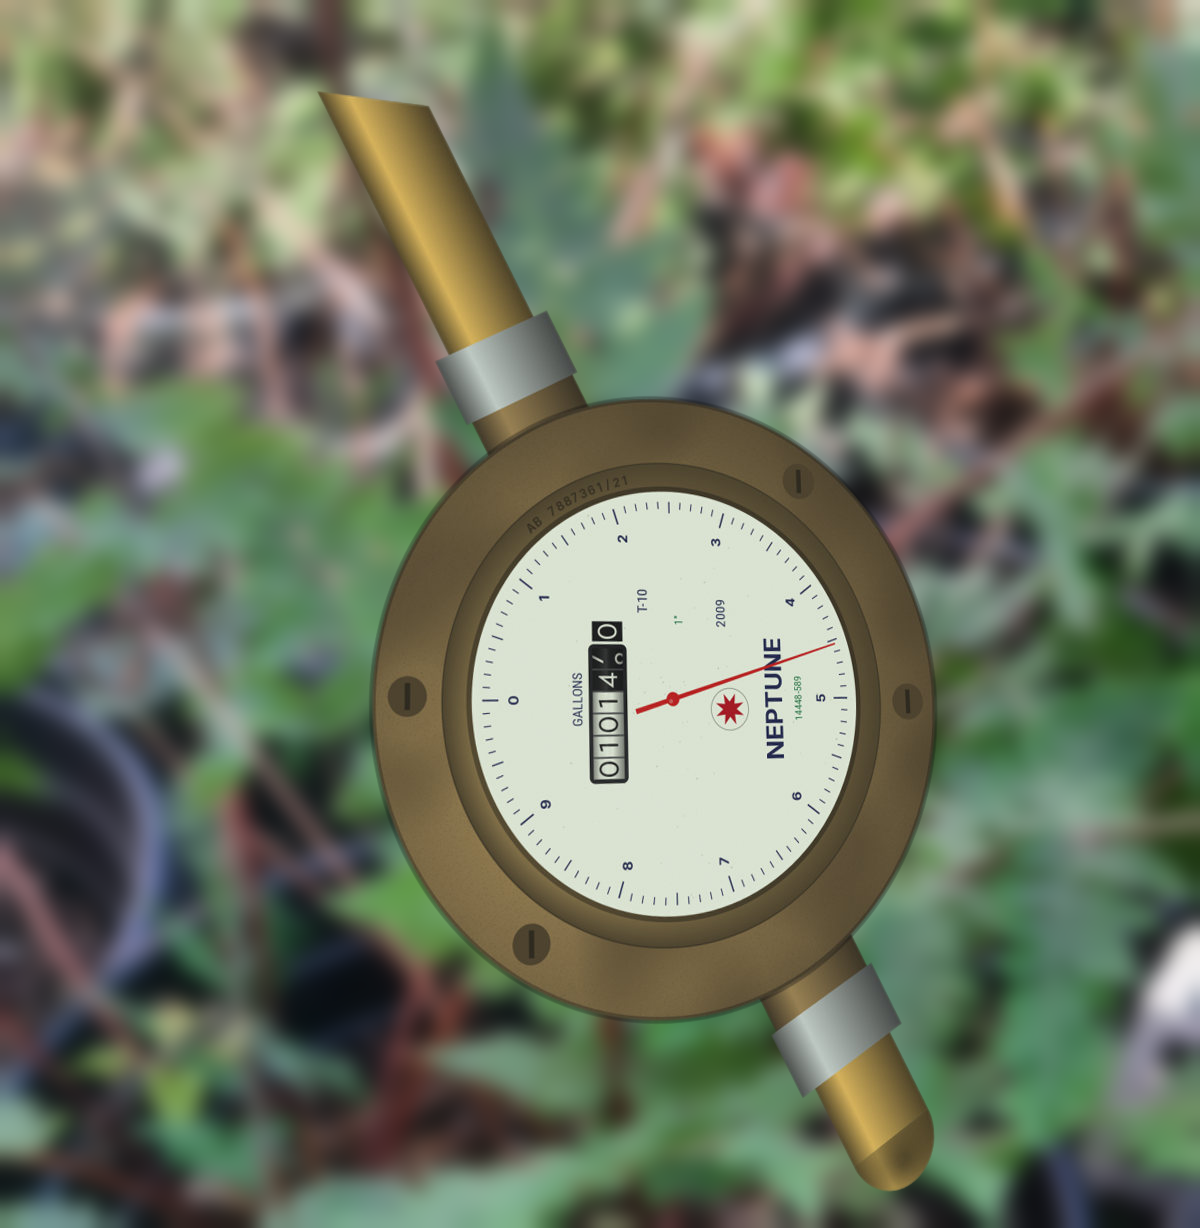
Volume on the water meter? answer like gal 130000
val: gal 101474.5
